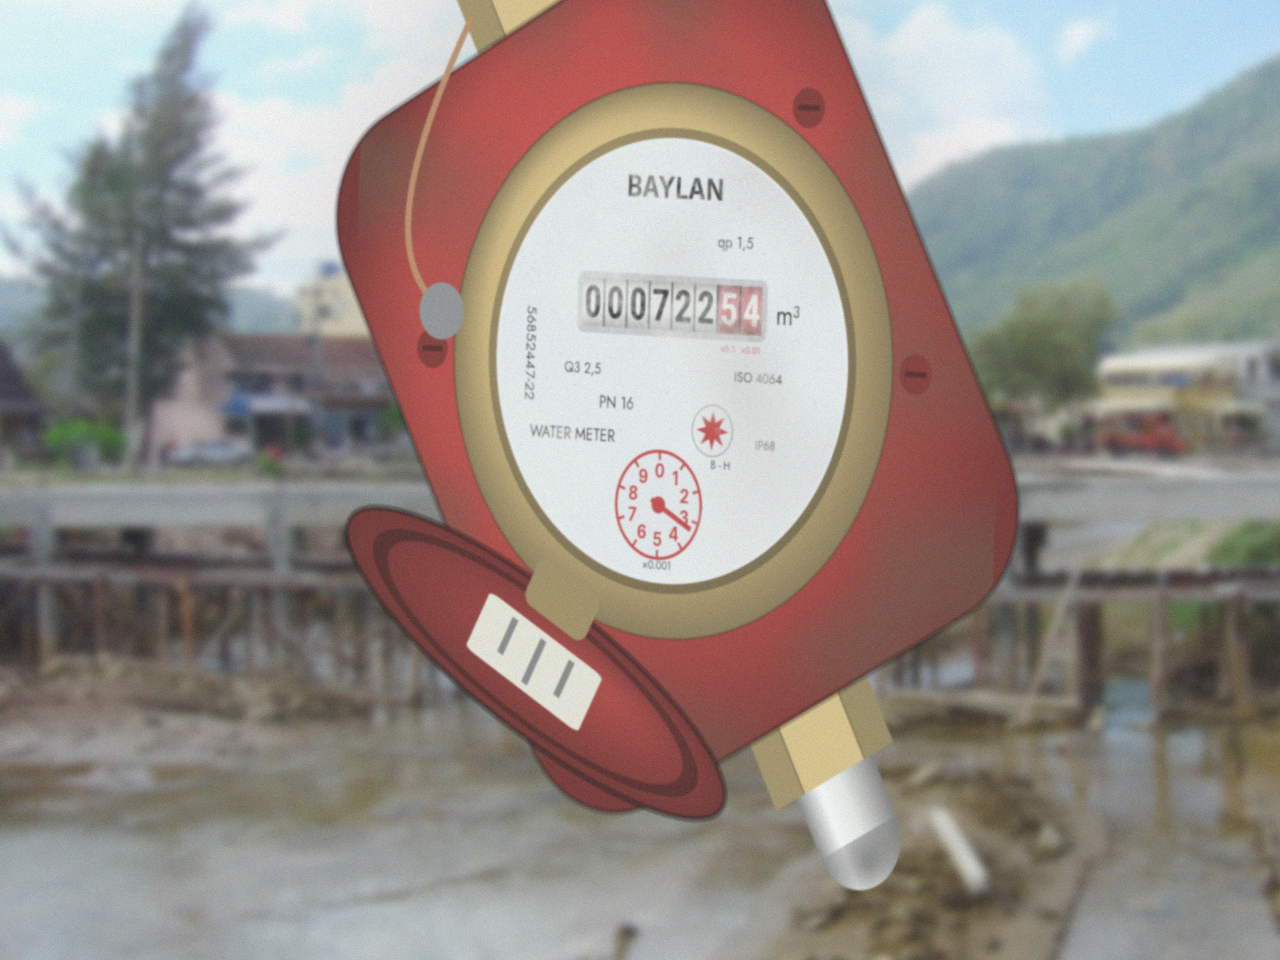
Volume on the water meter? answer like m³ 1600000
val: m³ 722.543
